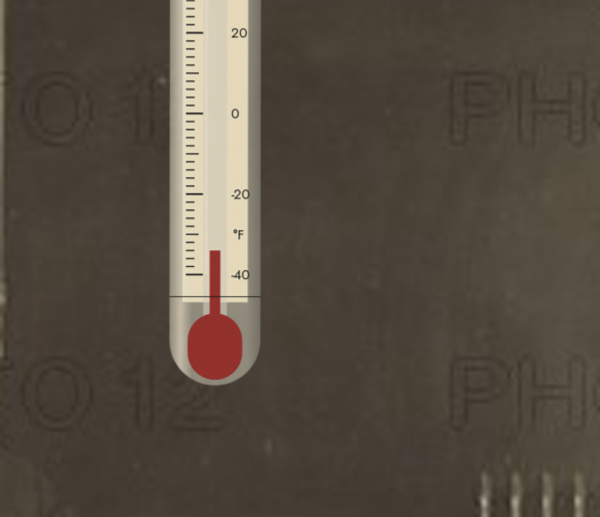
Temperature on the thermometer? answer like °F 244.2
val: °F -34
